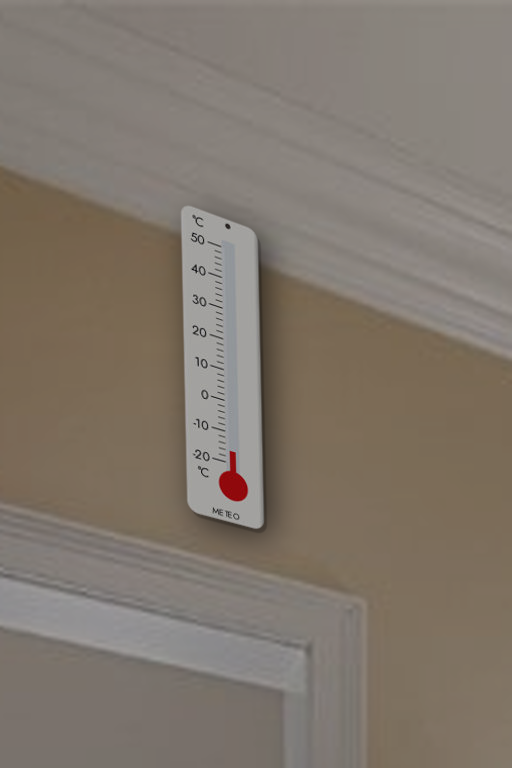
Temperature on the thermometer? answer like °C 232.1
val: °C -16
